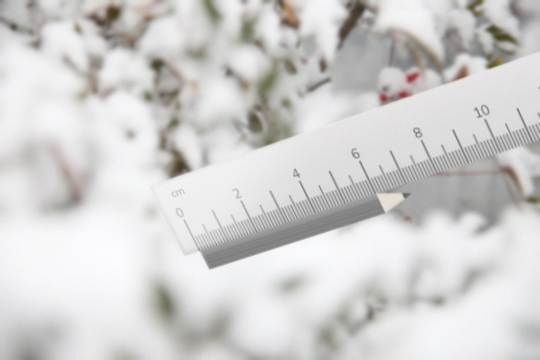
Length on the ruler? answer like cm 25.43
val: cm 7
